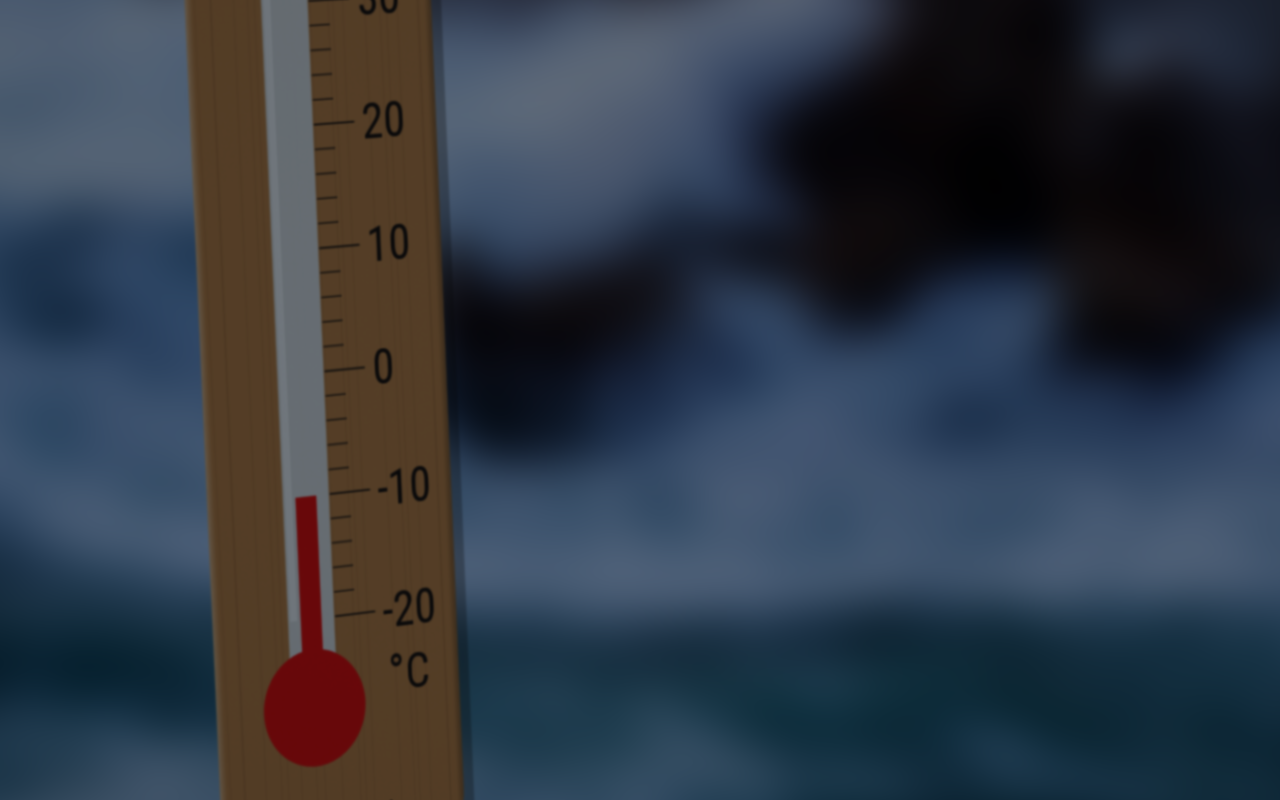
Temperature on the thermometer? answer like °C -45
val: °C -10
